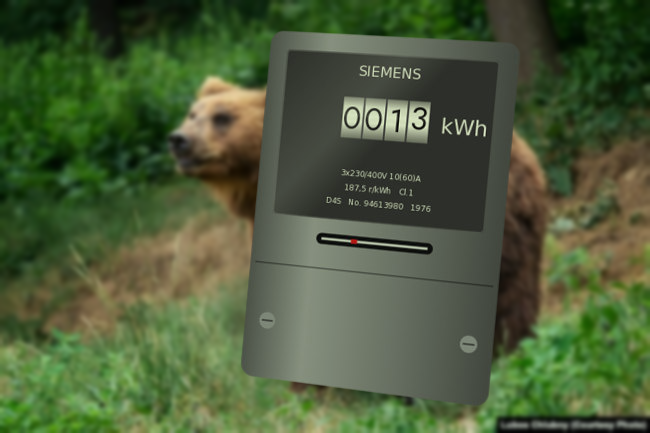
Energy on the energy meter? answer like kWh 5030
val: kWh 13
